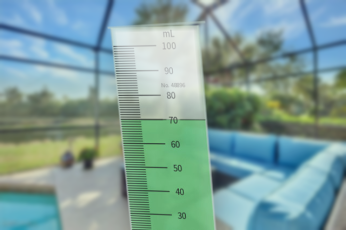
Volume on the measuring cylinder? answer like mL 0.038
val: mL 70
